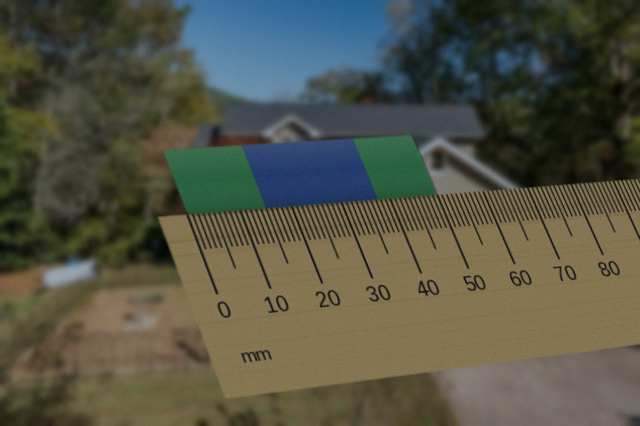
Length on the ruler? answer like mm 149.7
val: mm 50
